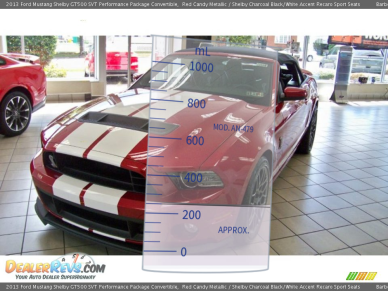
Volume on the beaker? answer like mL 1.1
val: mL 250
